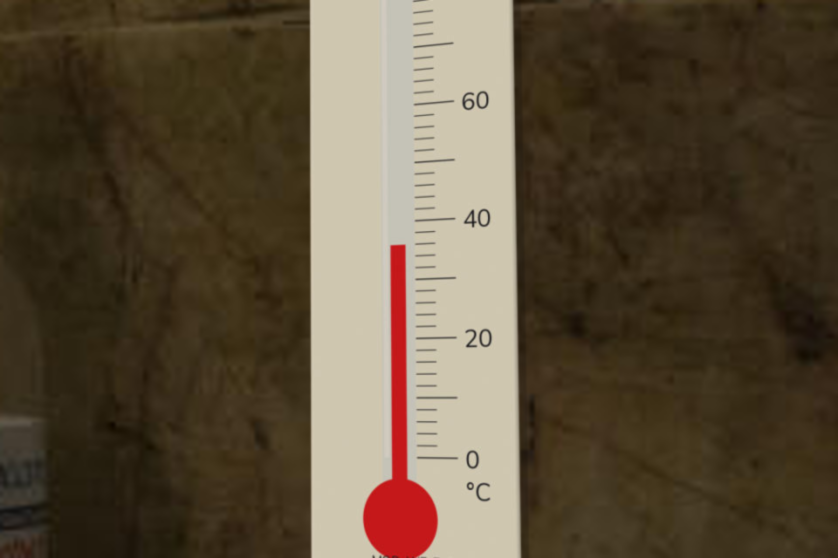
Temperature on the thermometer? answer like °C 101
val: °C 36
